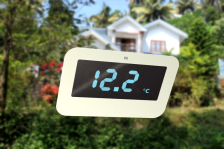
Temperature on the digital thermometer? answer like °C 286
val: °C 12.2
